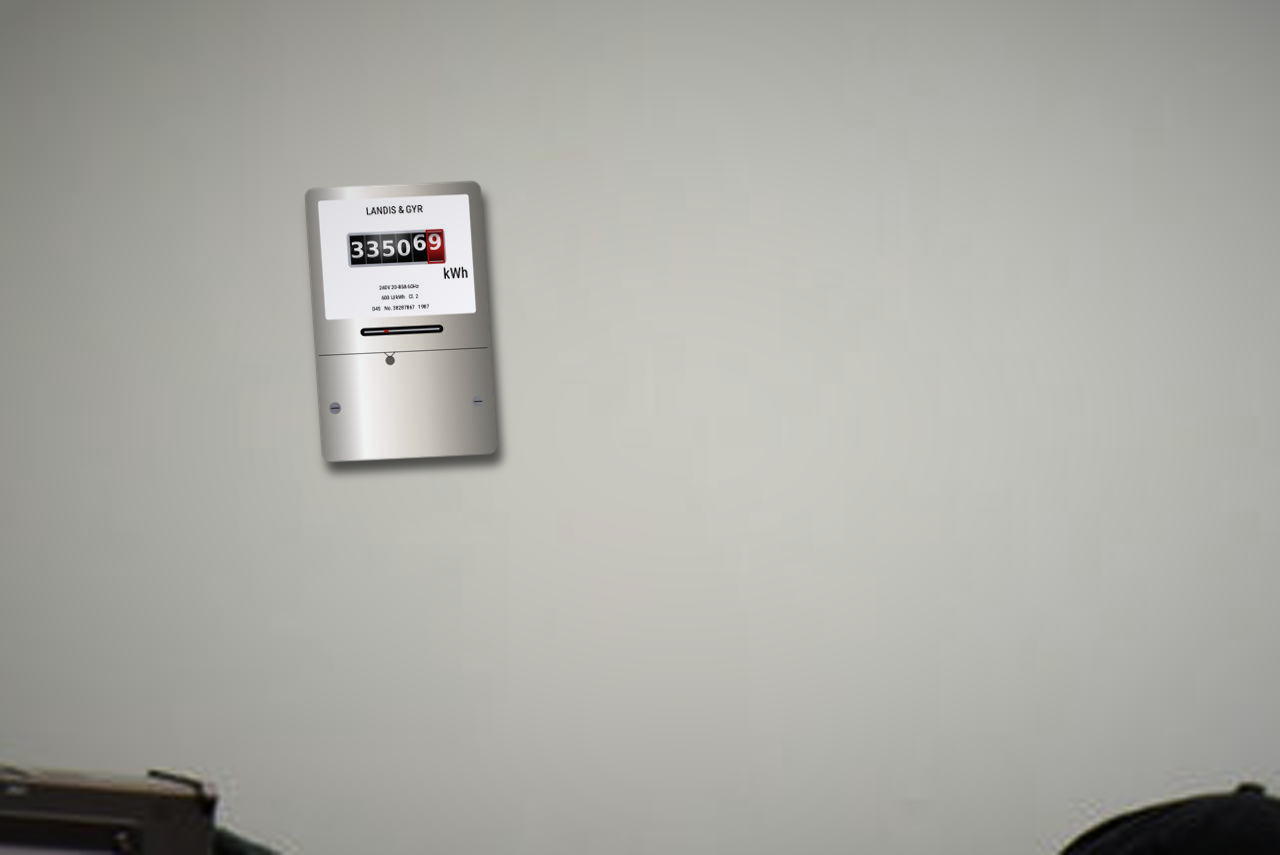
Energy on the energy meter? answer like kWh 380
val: kWh 33506.9
